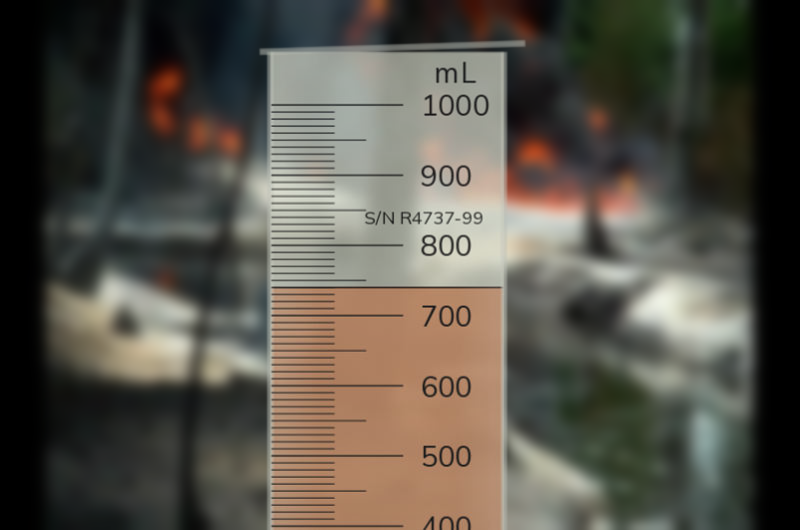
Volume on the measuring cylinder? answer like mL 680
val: mL 740
